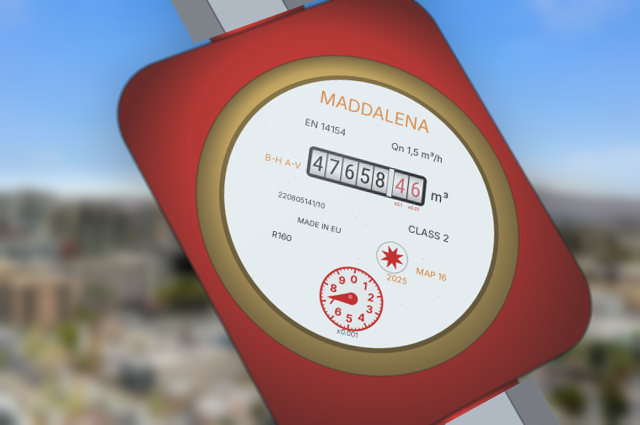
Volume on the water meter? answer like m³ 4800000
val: m³ 47658.467
